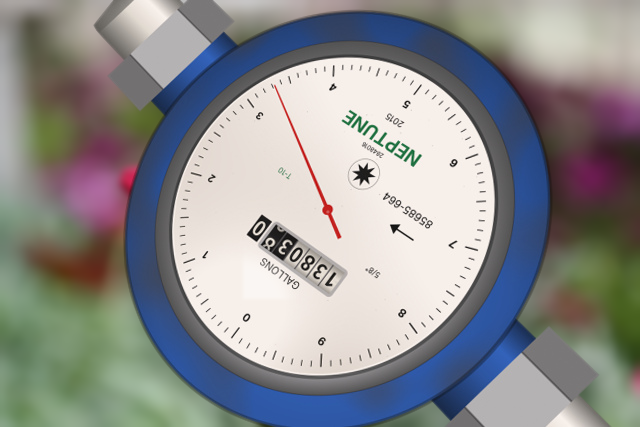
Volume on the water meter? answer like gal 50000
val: gal 1380383.3
